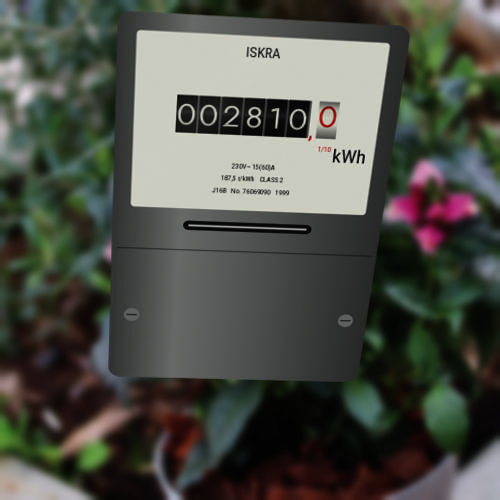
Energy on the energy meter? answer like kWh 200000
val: kWh 2810.0
